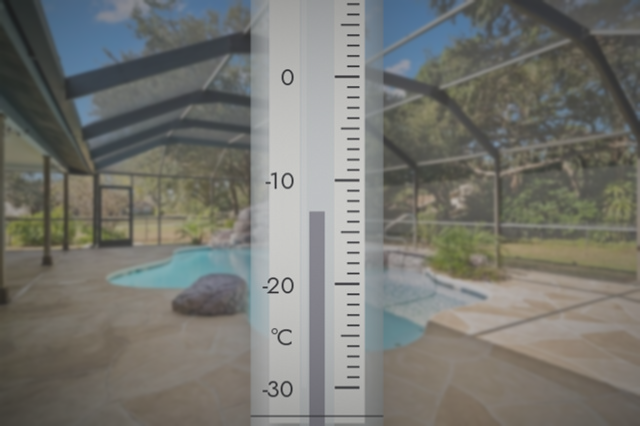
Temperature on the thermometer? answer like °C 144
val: °C -13
